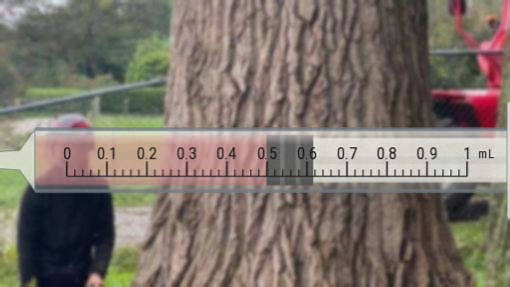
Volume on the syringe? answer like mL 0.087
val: mL 0.5
